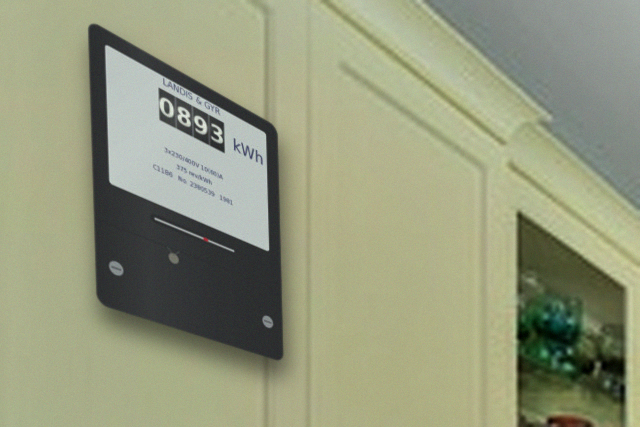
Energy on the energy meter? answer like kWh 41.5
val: kWh 893
